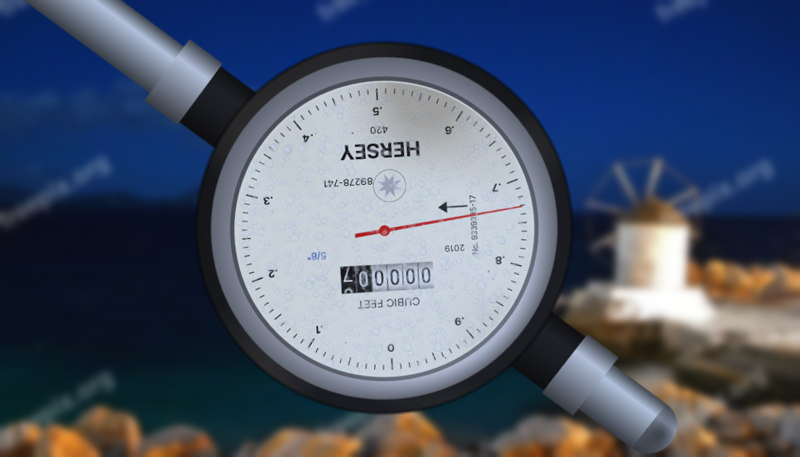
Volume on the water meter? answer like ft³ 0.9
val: ft³ 6.73
